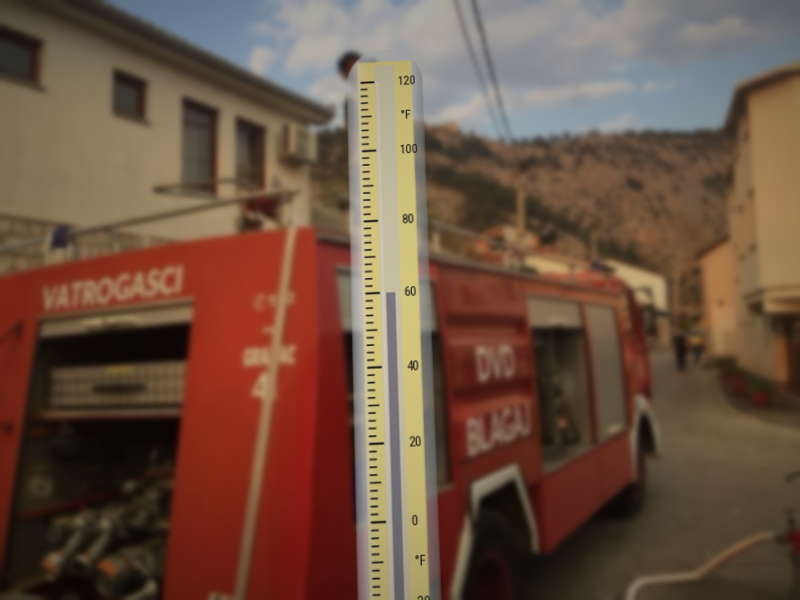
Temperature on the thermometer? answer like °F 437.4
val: °F 60
